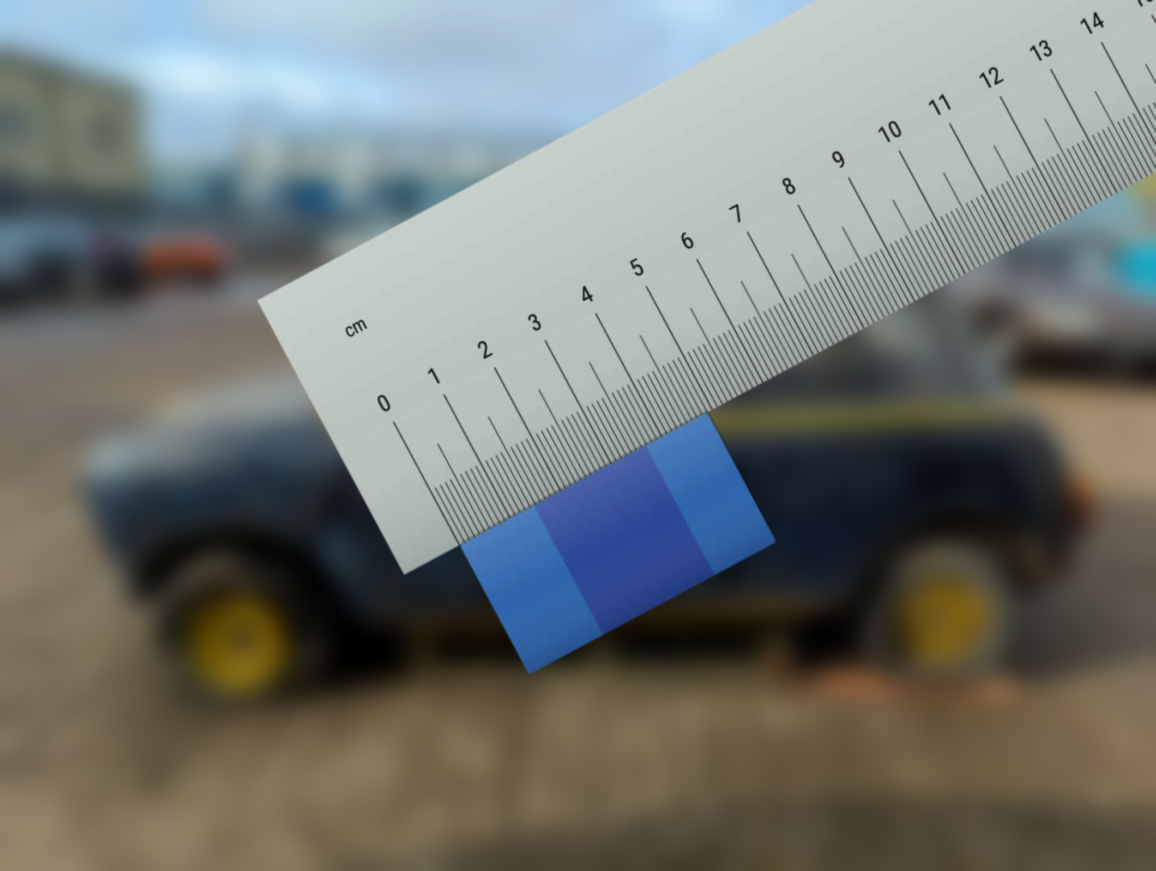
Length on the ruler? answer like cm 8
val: cm 4.9
